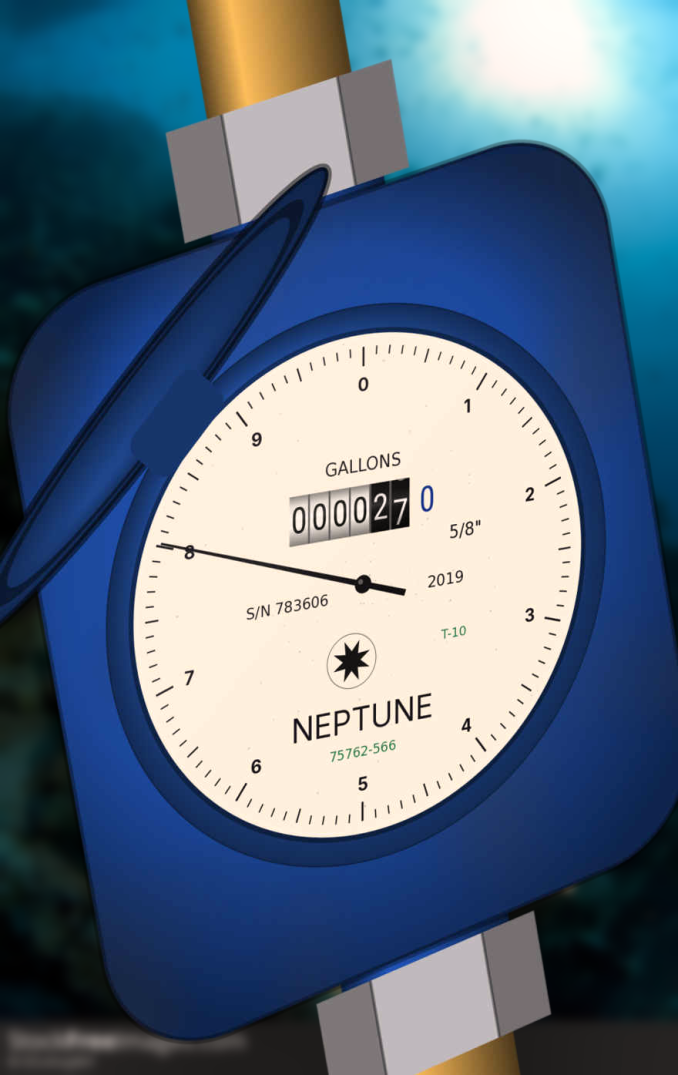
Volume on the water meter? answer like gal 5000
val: gal 268.0
